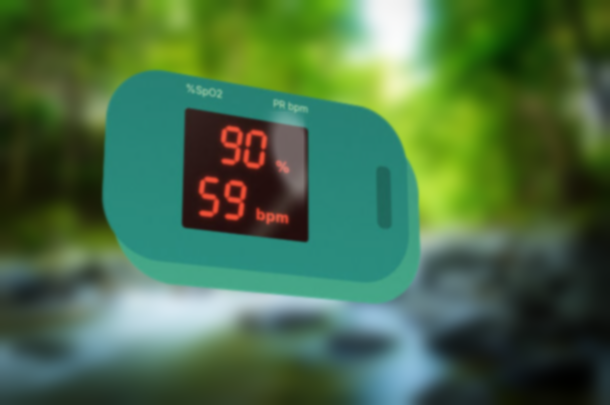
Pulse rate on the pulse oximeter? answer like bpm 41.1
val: bpm 59
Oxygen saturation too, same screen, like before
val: % 90
